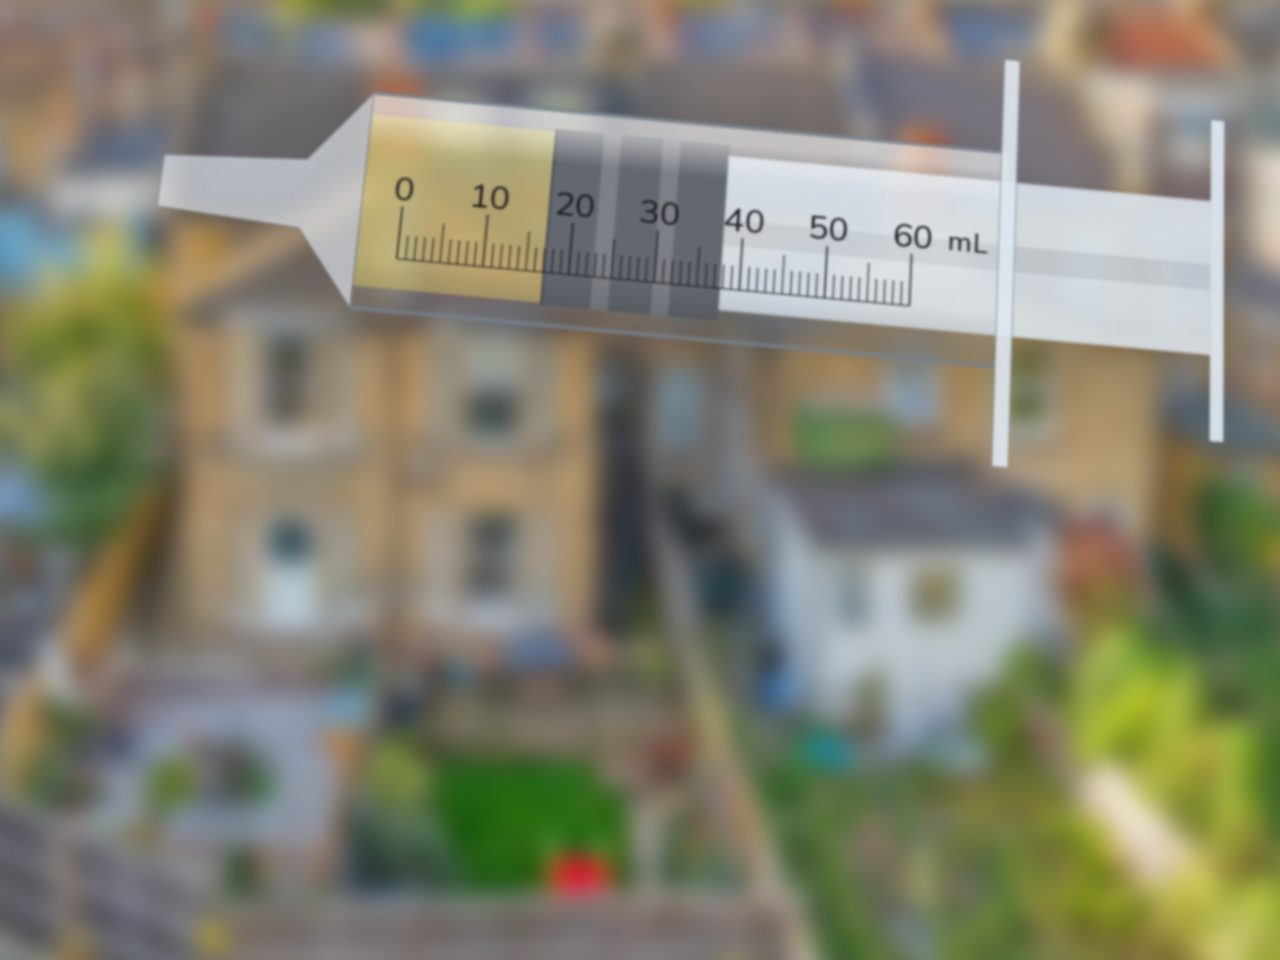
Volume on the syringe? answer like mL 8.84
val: mL 17
